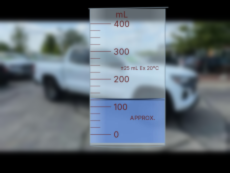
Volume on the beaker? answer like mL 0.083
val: mL 125
